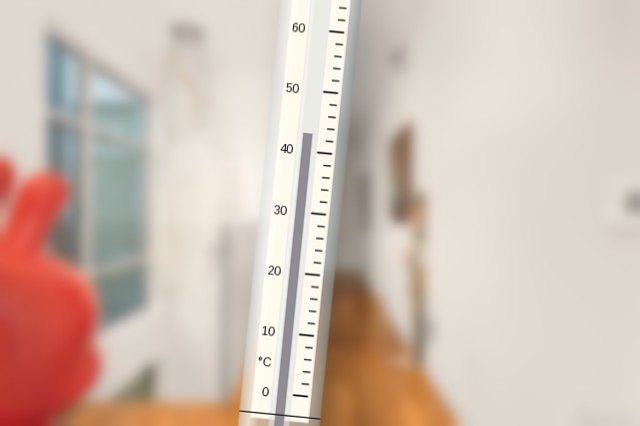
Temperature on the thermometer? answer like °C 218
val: °C 43
